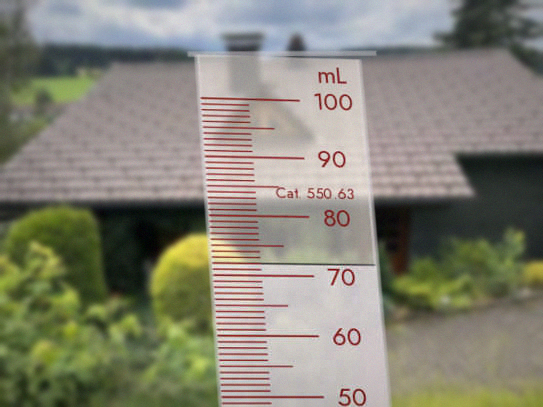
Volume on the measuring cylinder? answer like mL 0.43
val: mL 72
